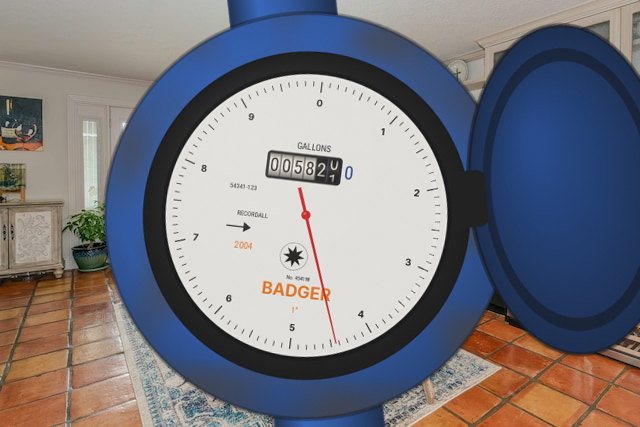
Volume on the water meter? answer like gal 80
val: gal 58204.4
